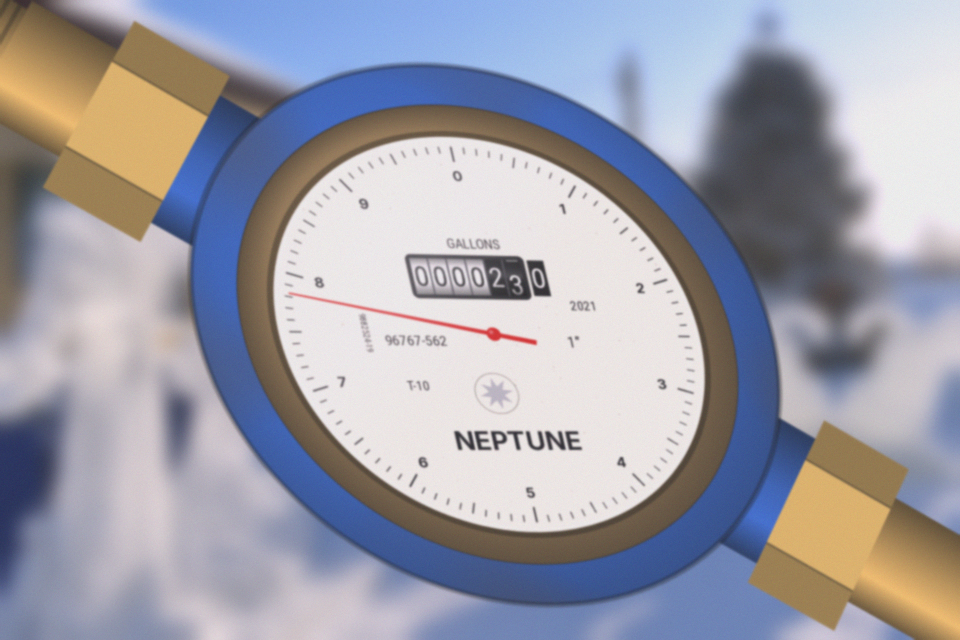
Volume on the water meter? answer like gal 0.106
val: gal 227.8
